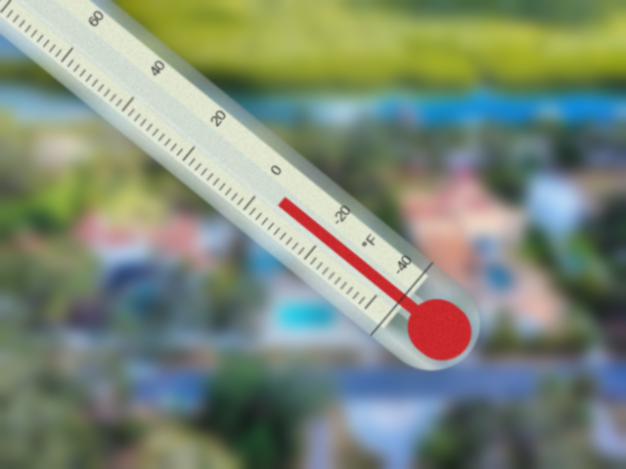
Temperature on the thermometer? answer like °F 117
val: °F -6
